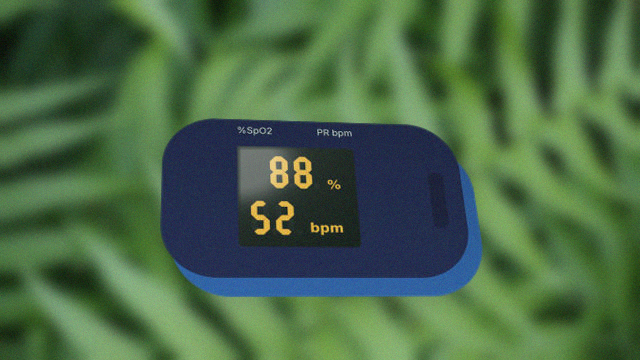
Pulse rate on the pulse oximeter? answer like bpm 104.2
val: bpm 52
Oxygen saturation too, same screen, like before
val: % 88
